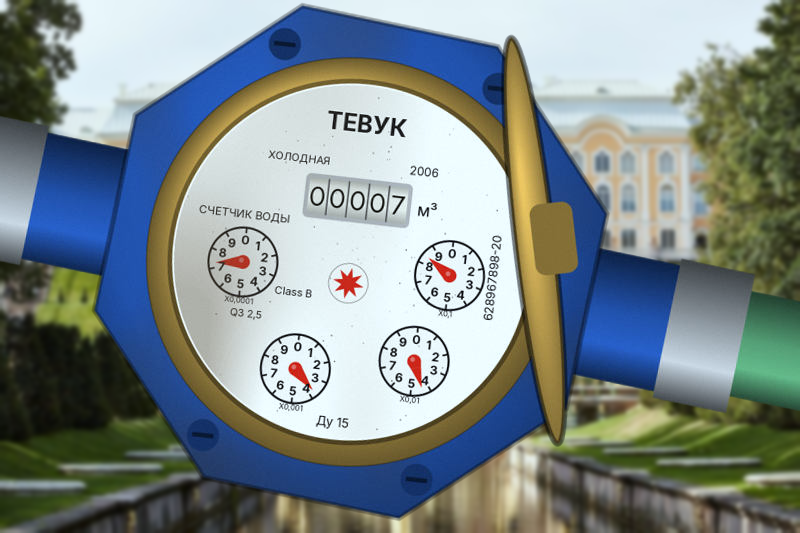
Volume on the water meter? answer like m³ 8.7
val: m³ 7.8437
